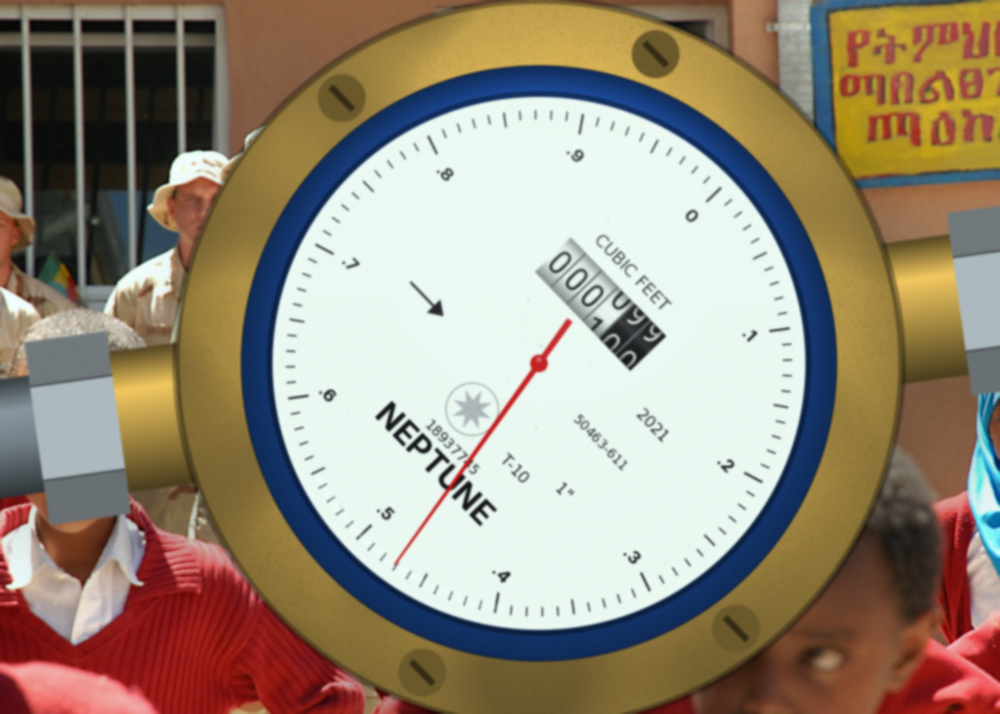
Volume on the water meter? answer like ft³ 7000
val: ft³ 99.47
